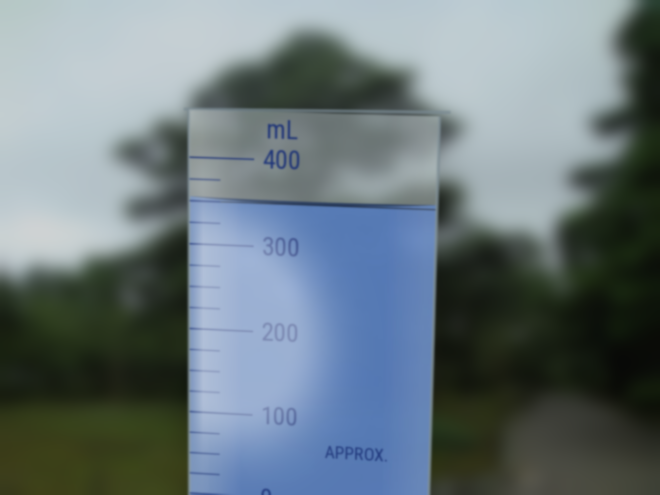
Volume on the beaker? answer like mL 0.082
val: mL 350
